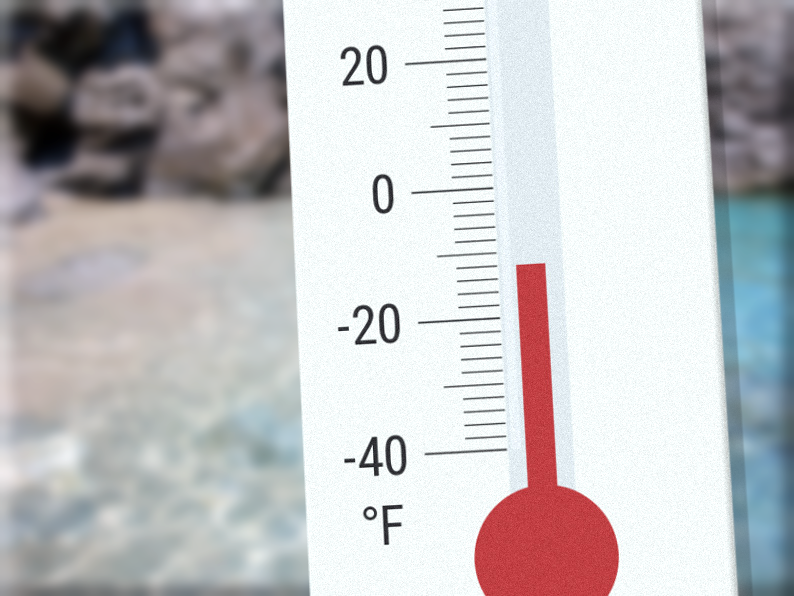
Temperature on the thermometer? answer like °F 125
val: °F -12
